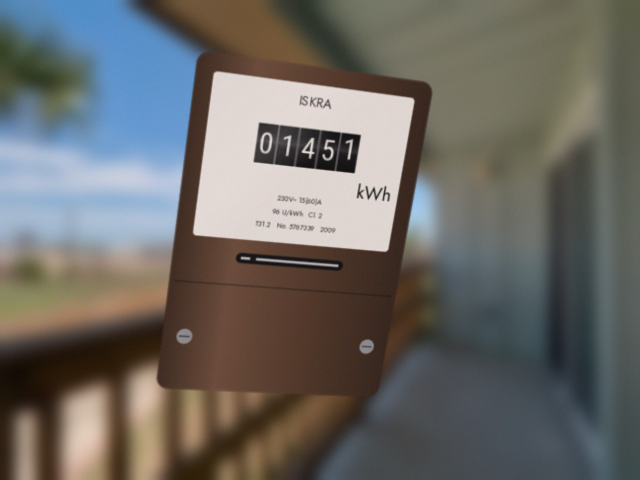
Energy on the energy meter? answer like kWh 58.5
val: kWh 1451
